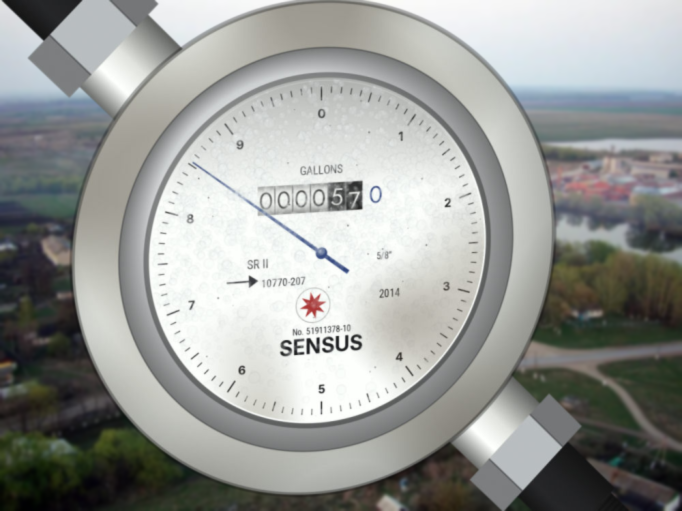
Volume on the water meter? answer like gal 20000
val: gal 568.5
